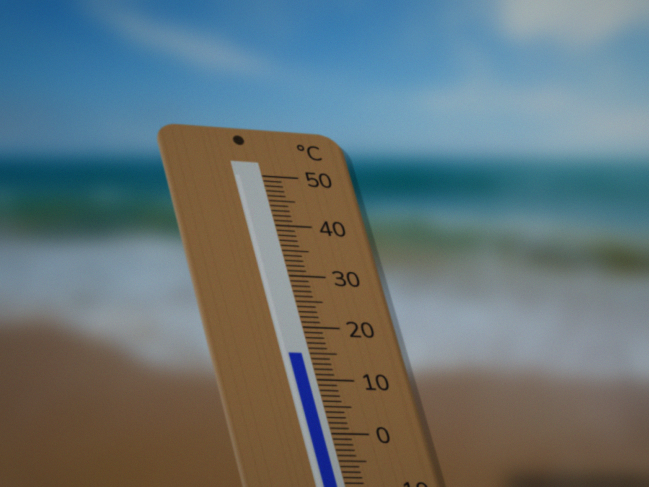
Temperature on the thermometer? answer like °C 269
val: °C 15
